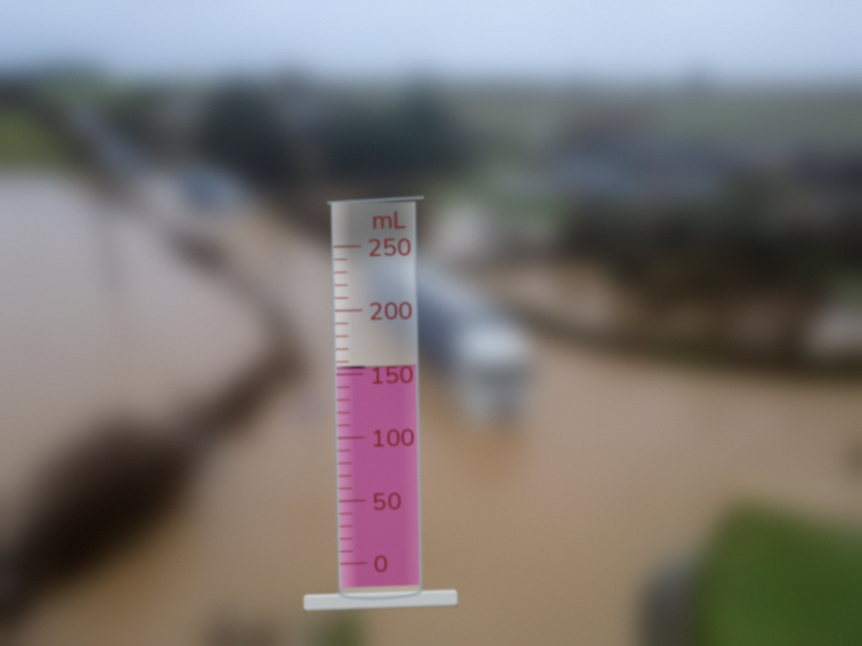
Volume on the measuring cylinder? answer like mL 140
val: mL 155
